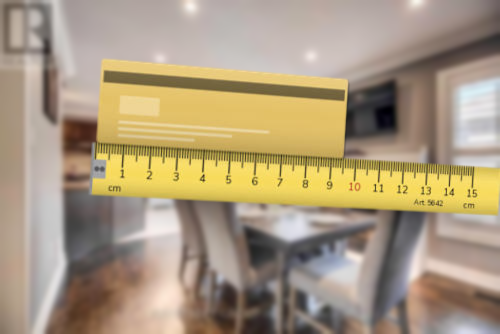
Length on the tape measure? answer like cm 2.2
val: cm 9.5
